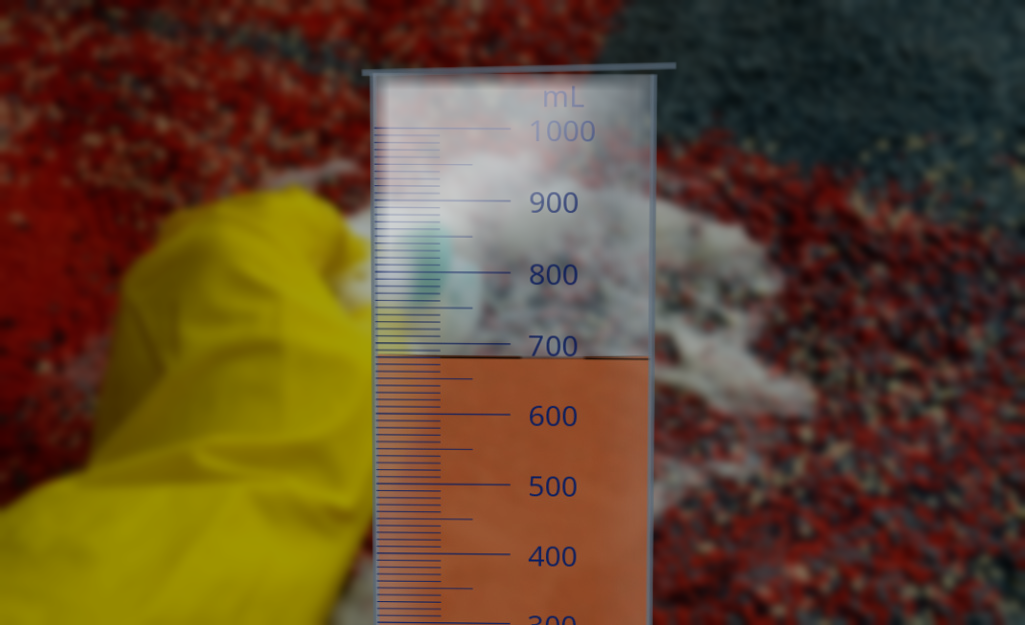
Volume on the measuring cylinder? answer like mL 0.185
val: mL 680
